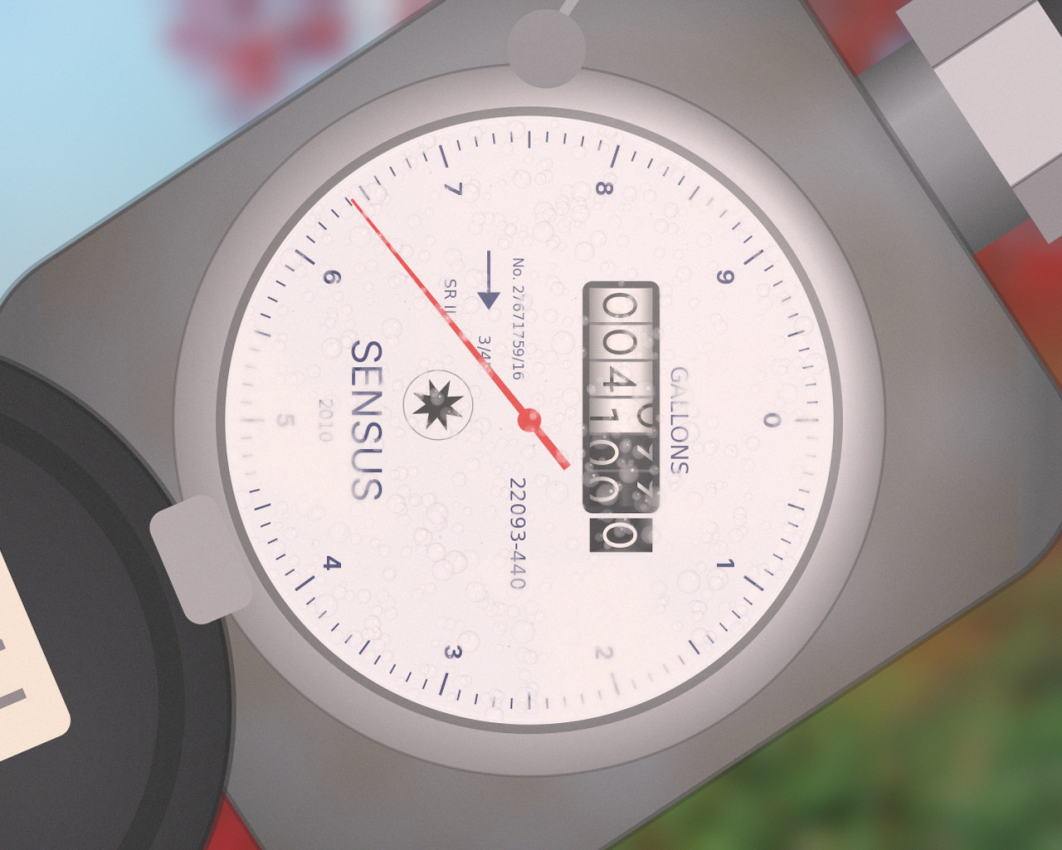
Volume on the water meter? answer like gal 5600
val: gal 40996.4
